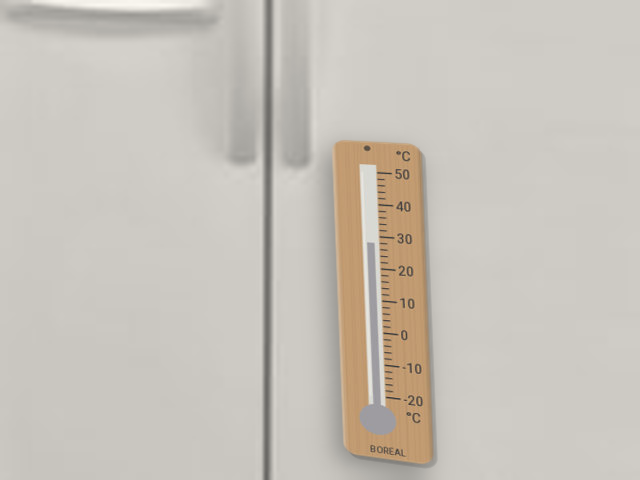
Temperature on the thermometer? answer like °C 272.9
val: °C 28
